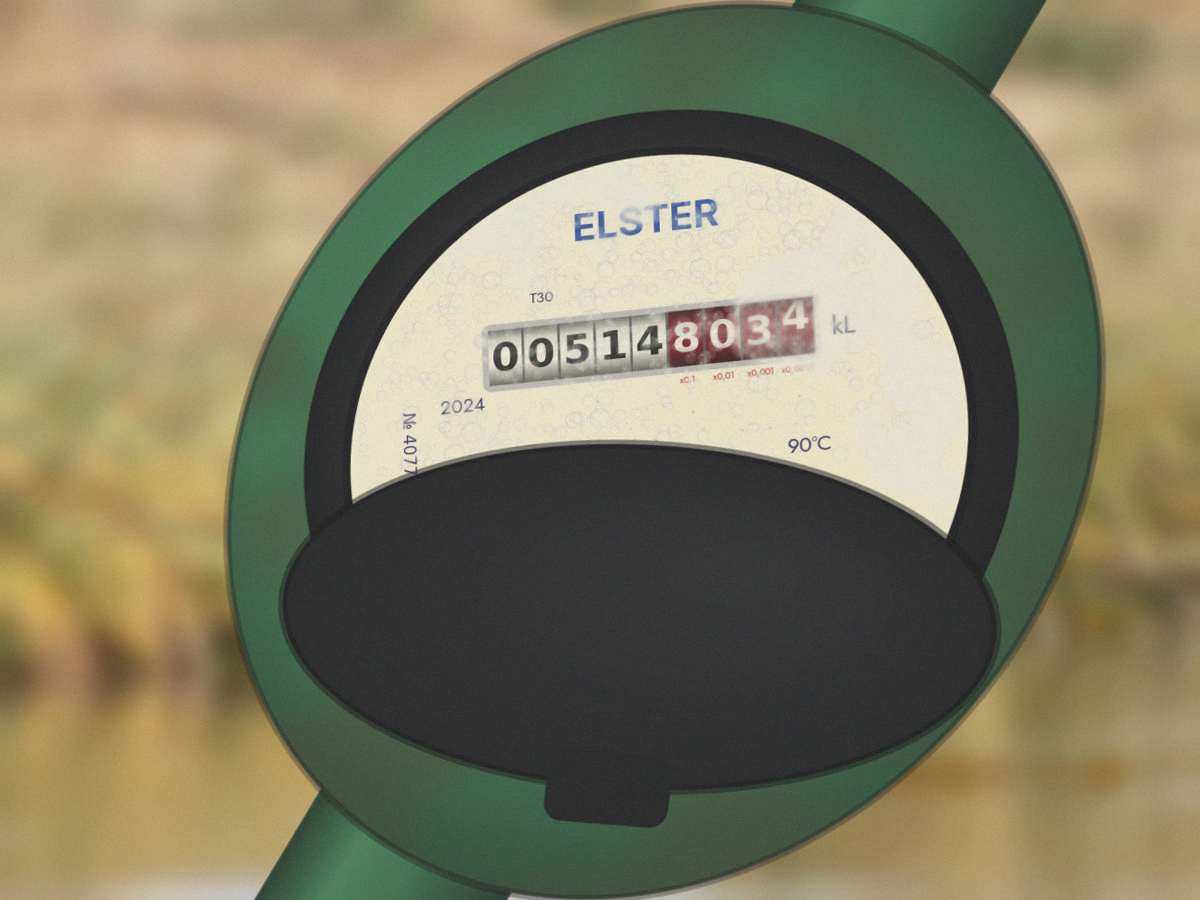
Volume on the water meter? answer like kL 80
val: kL 514.8034
